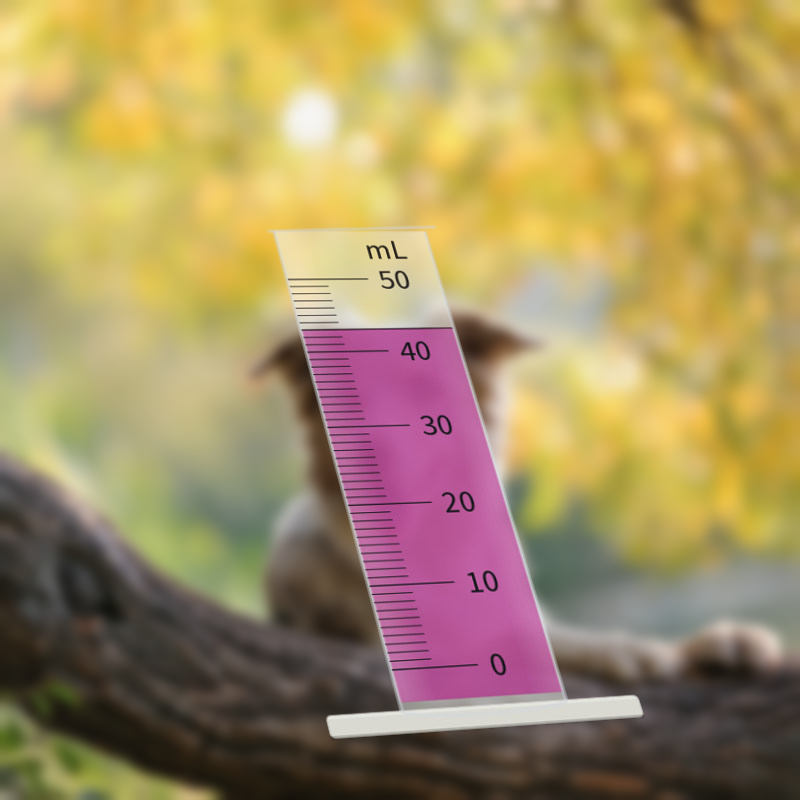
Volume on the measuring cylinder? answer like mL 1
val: mL 43
